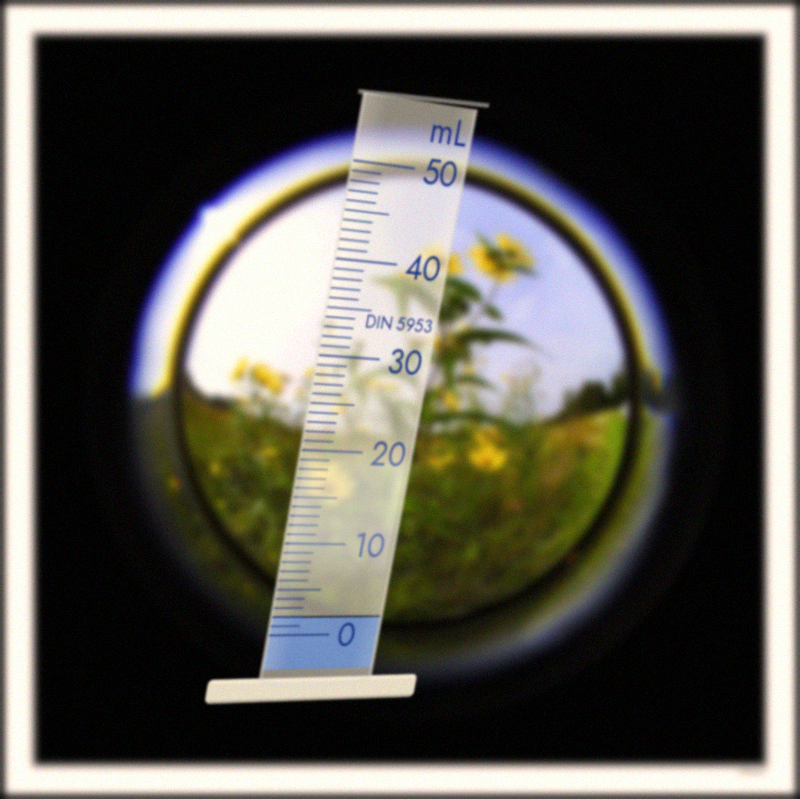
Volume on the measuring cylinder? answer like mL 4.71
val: mL 2
